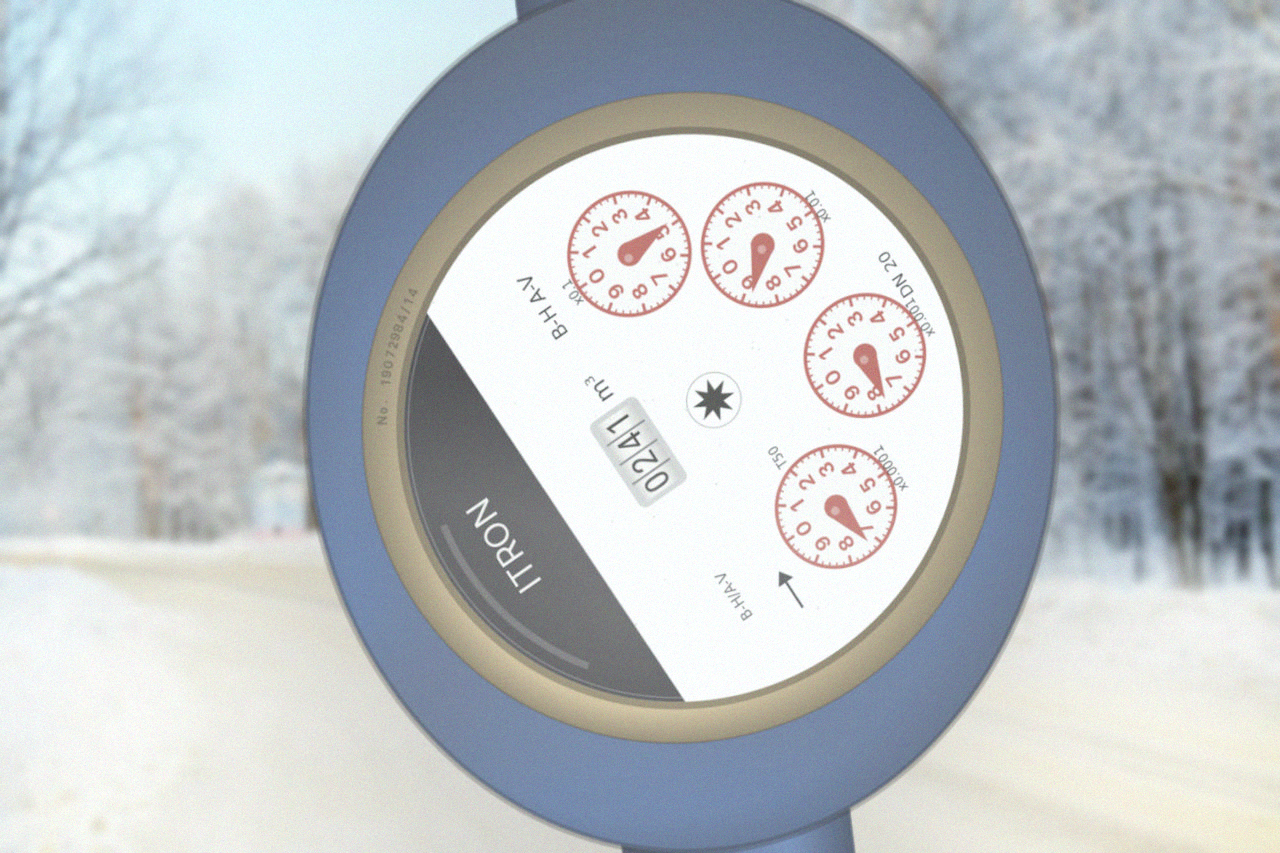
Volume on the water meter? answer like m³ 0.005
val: m³ 241.4877
